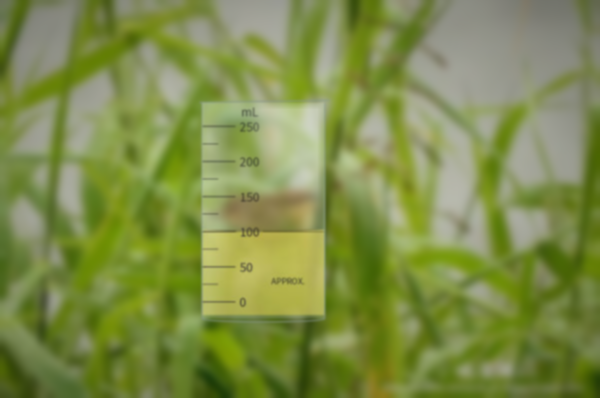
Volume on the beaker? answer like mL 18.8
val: mL 100
